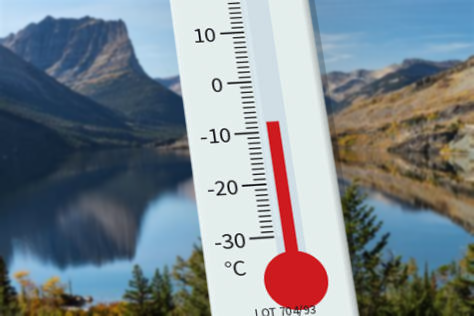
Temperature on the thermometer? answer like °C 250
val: °C -8
